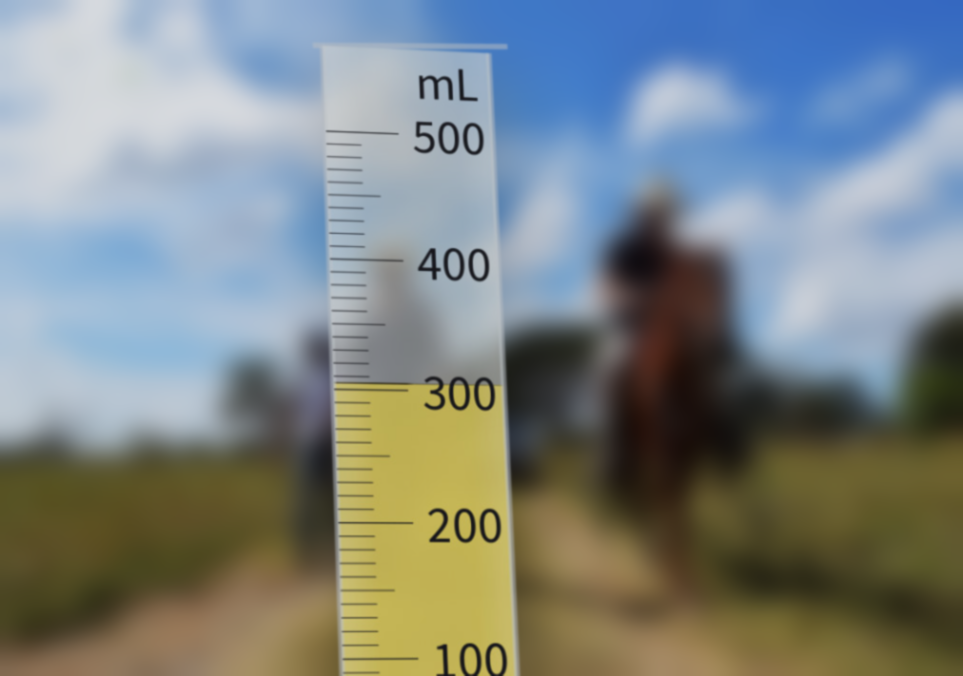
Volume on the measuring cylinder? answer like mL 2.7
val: mL 305
